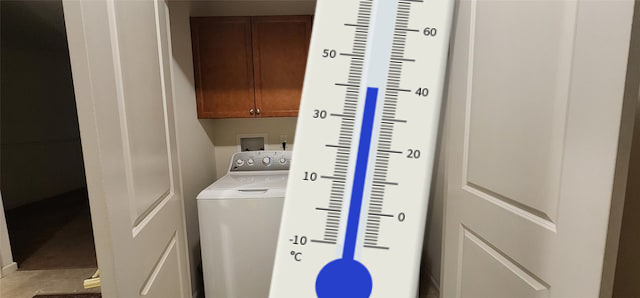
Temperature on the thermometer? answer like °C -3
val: °C 40
